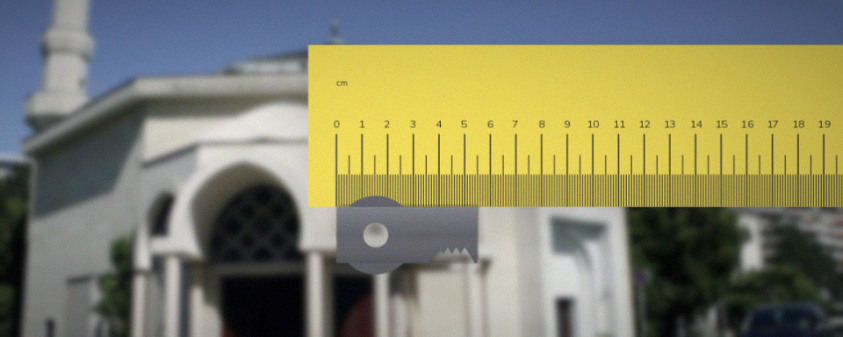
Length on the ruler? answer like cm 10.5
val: cm 5.5
